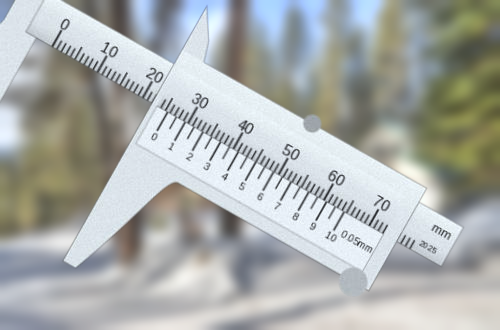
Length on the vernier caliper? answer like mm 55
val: mm 25.5
